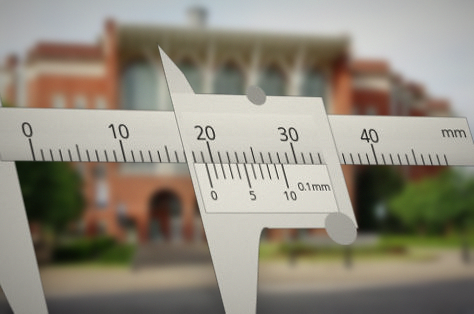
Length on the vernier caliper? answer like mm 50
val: mm 19.2
